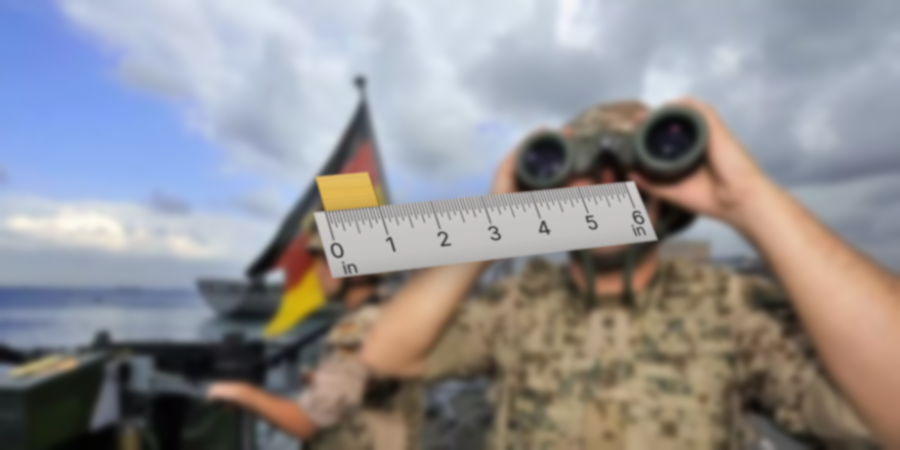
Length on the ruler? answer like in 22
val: in 1
